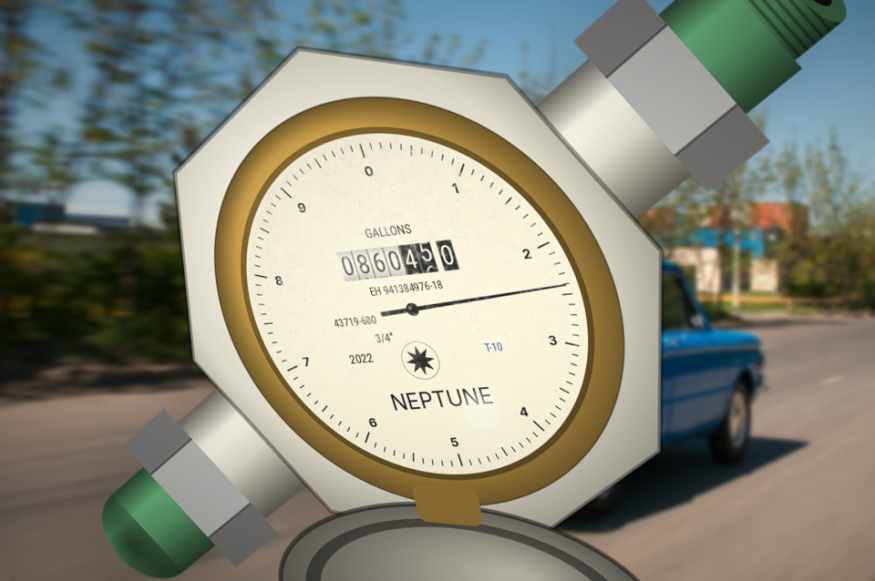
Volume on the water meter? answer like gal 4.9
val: gal 860452.4
